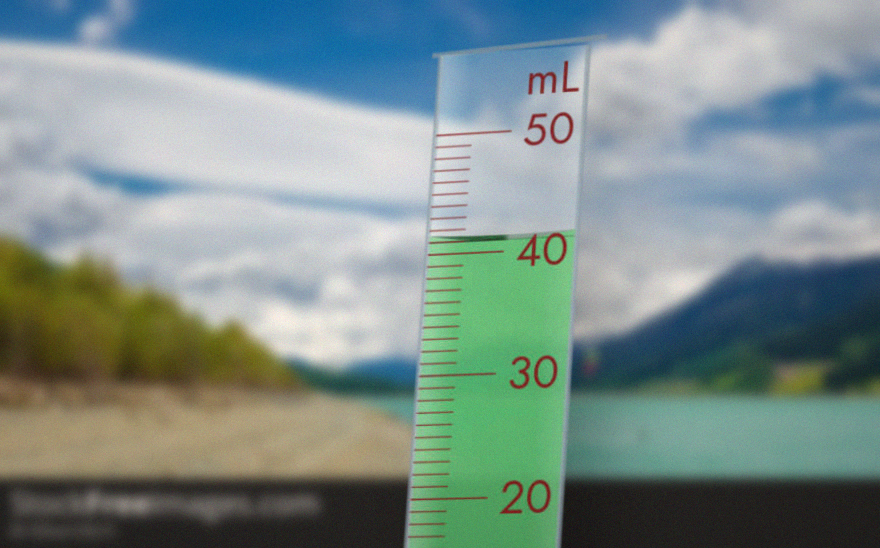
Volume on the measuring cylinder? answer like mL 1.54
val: mL 41
